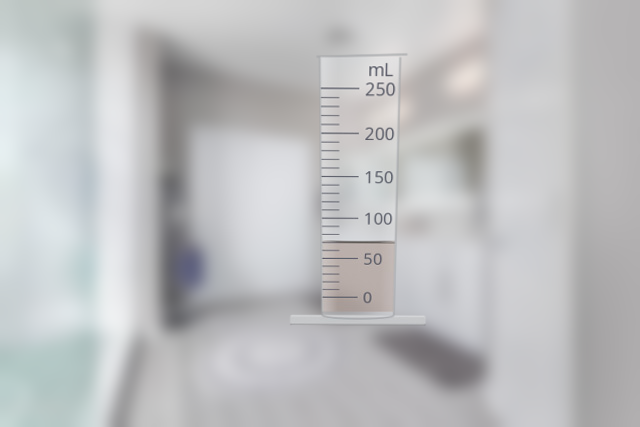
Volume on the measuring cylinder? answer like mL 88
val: mL 70
